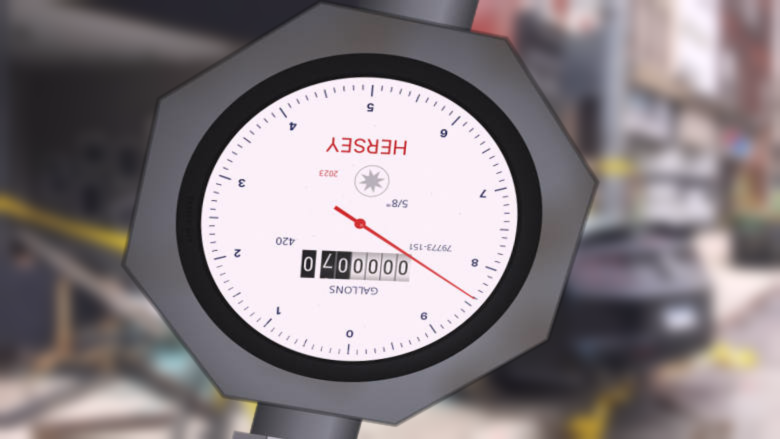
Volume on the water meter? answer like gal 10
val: gal 68.4
